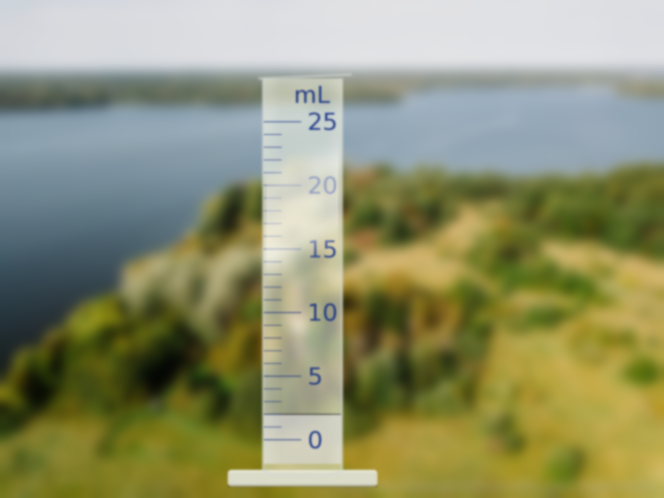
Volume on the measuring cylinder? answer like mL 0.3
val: mL 2
